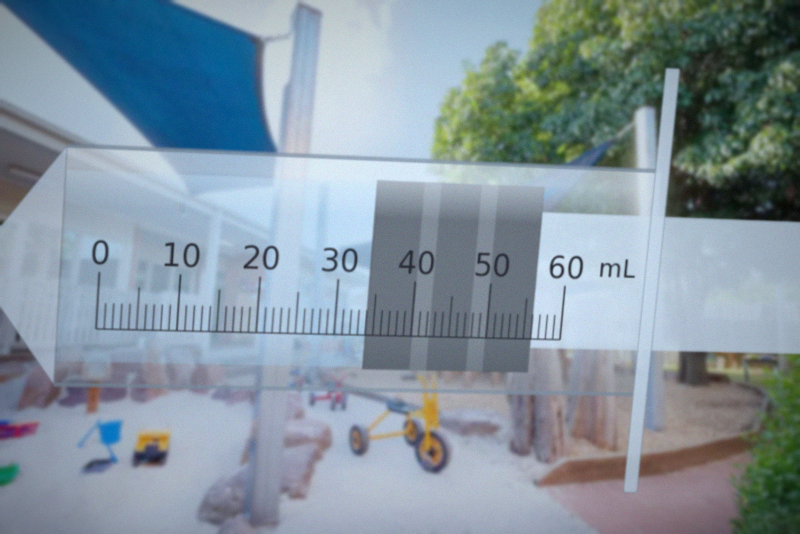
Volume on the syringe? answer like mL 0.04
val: mL 34
